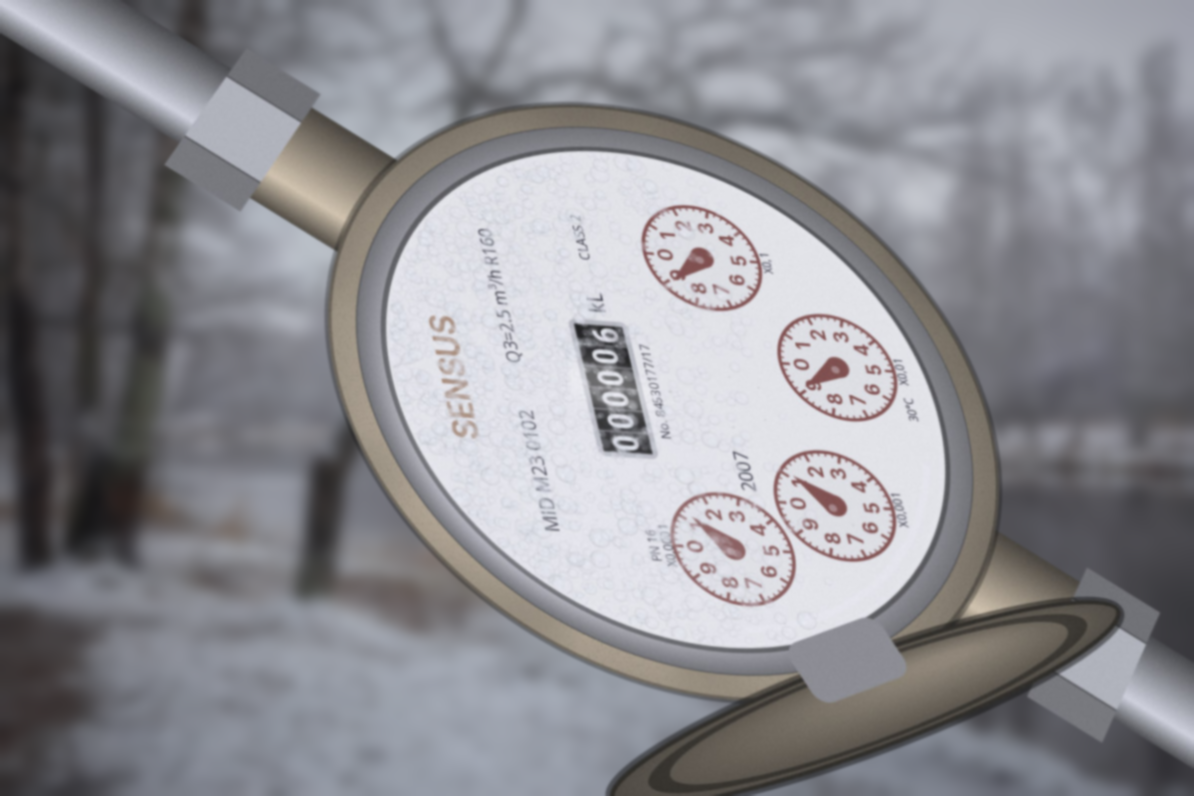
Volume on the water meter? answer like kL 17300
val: kL 5.8911
